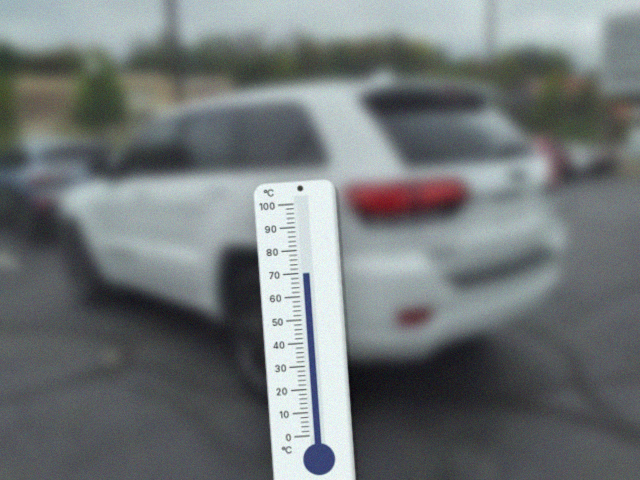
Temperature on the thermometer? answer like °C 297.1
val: °C 70
